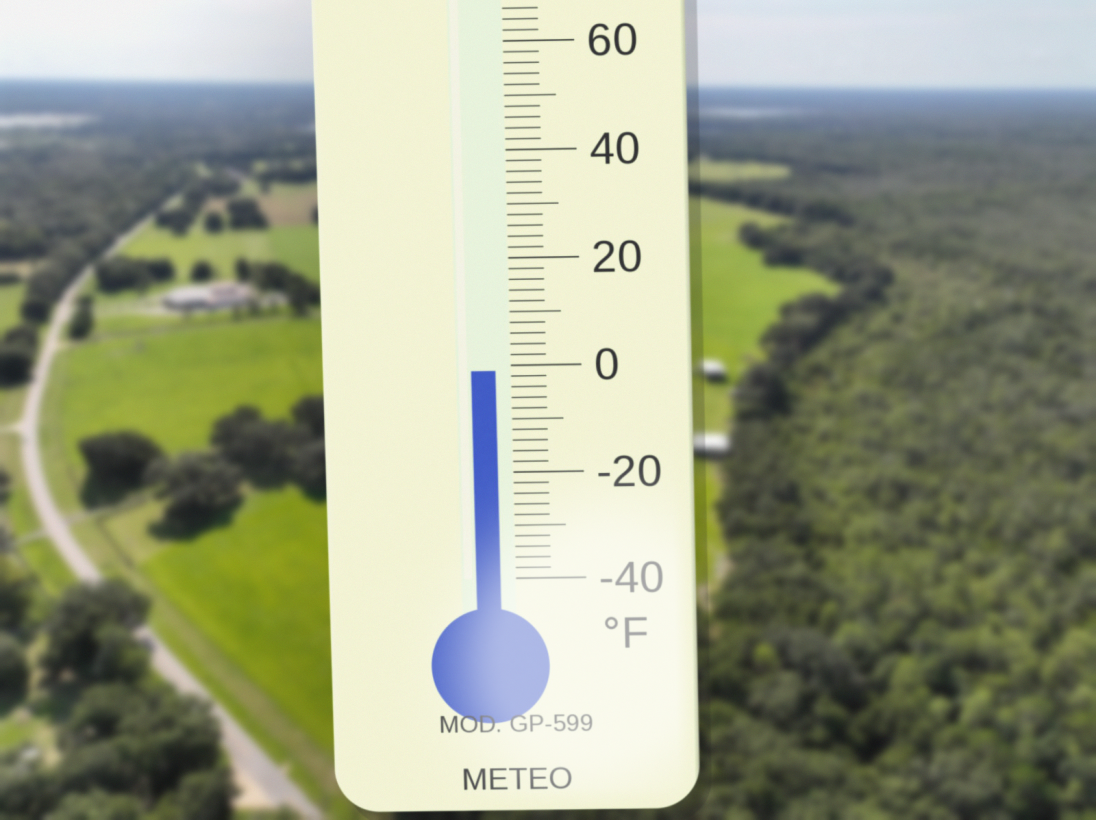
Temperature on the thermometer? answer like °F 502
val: °F -1
